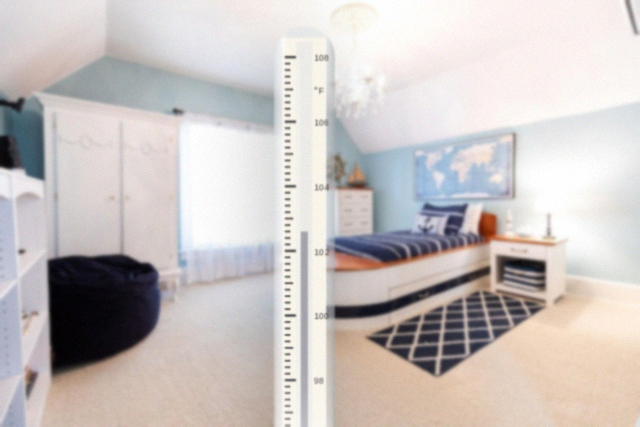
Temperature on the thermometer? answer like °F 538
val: °F 102.6
